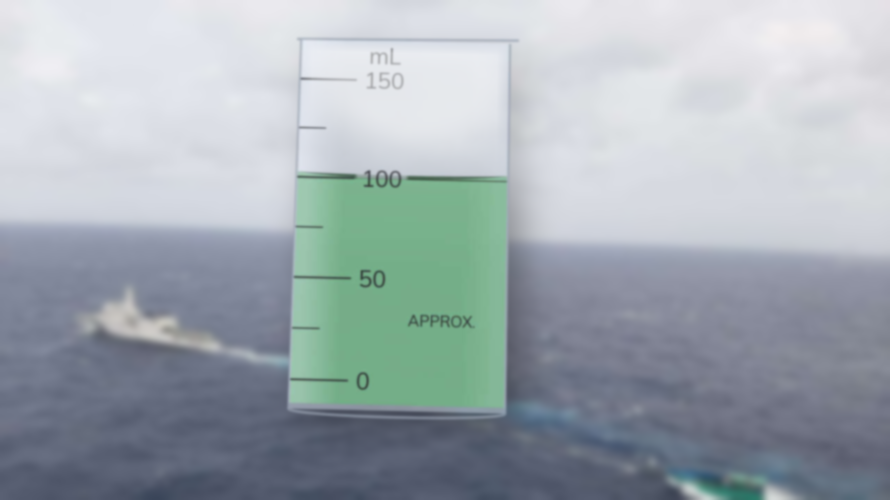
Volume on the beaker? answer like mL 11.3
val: mL 100
